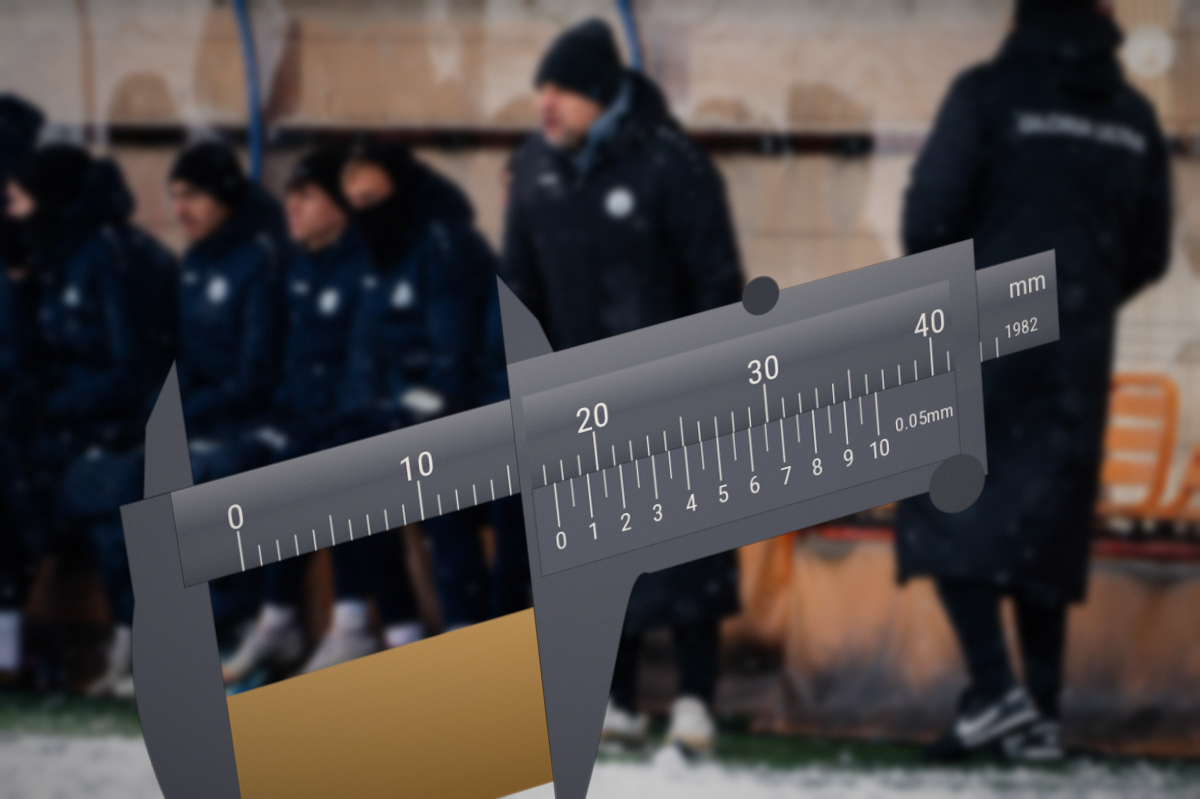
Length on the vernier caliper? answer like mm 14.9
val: mm 17.5
